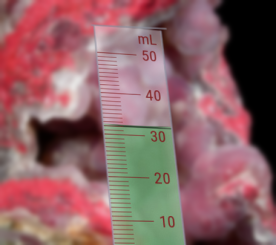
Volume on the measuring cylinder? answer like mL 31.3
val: mL 32
